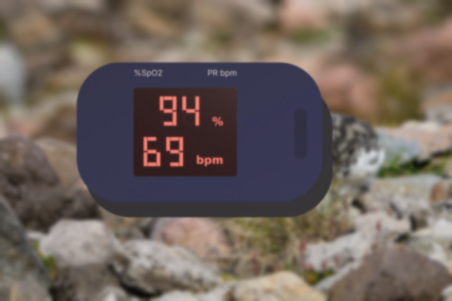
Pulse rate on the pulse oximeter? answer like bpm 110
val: bpm 69
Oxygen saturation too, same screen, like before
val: % 94
